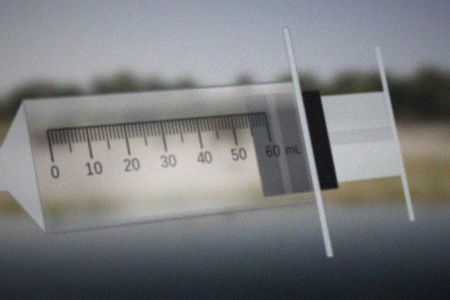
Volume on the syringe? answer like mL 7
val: mL 55
